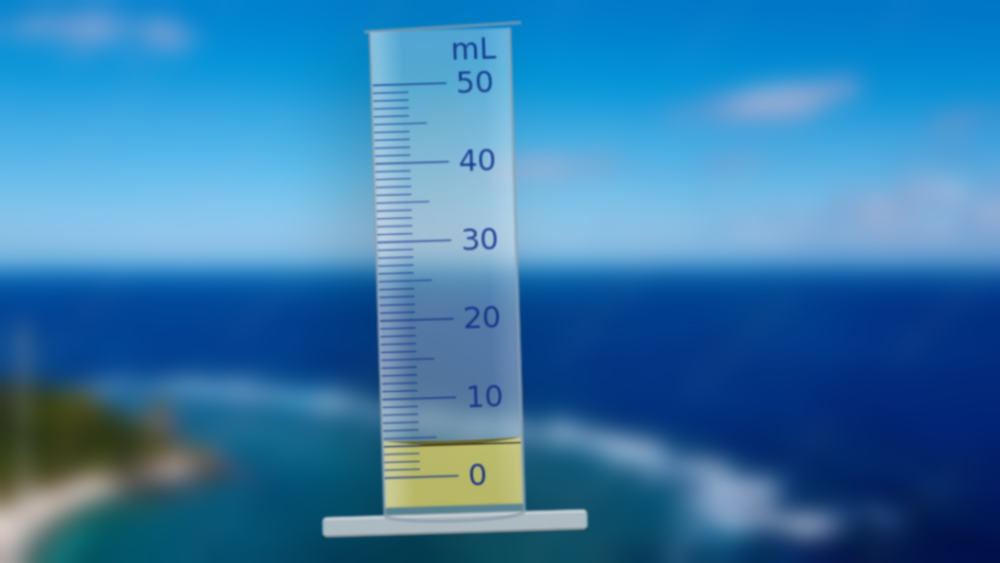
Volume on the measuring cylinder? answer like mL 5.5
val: mL 4
